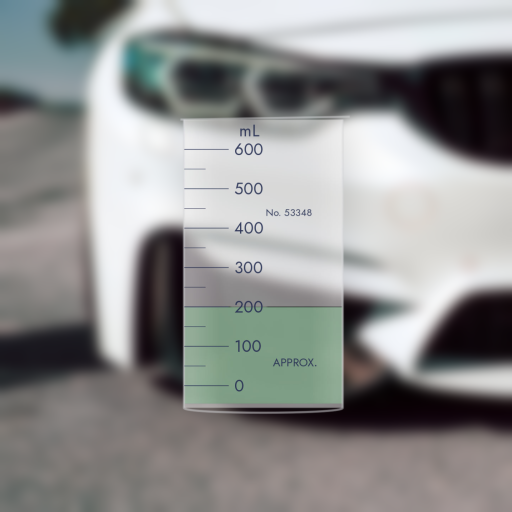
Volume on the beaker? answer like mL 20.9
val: mL 200
